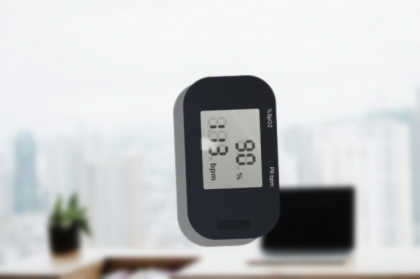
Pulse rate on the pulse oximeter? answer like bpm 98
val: bpm 113
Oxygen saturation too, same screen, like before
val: % 90
